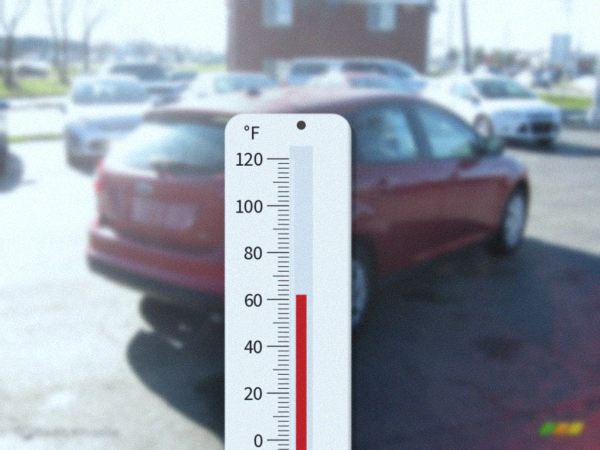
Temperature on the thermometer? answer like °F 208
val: °F 62
